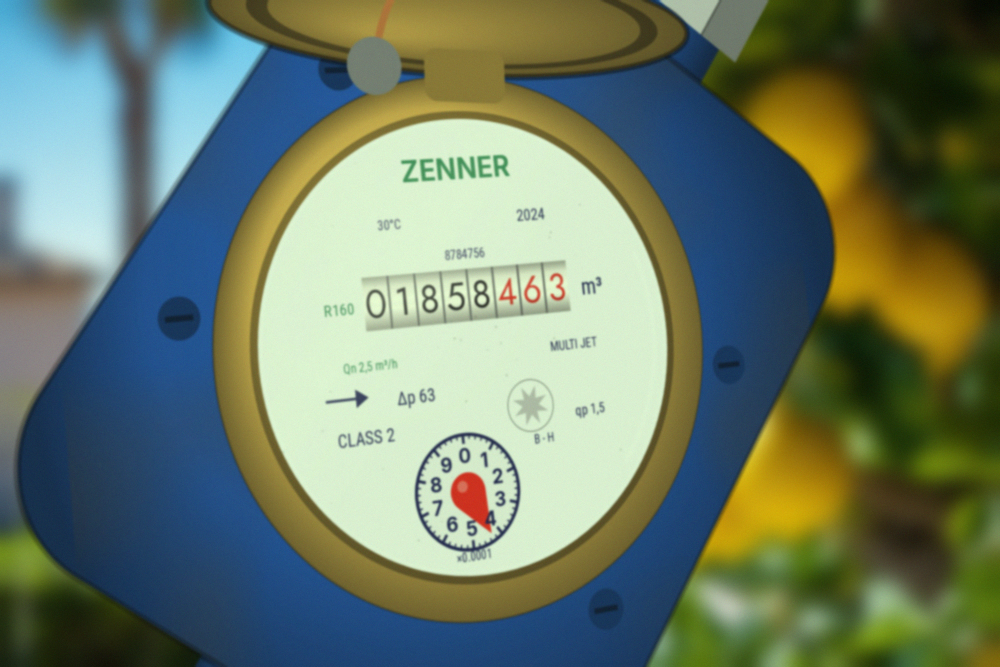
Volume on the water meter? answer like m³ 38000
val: m³ 1858.4634
